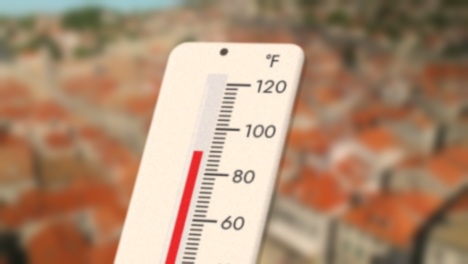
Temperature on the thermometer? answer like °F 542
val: °F 90
